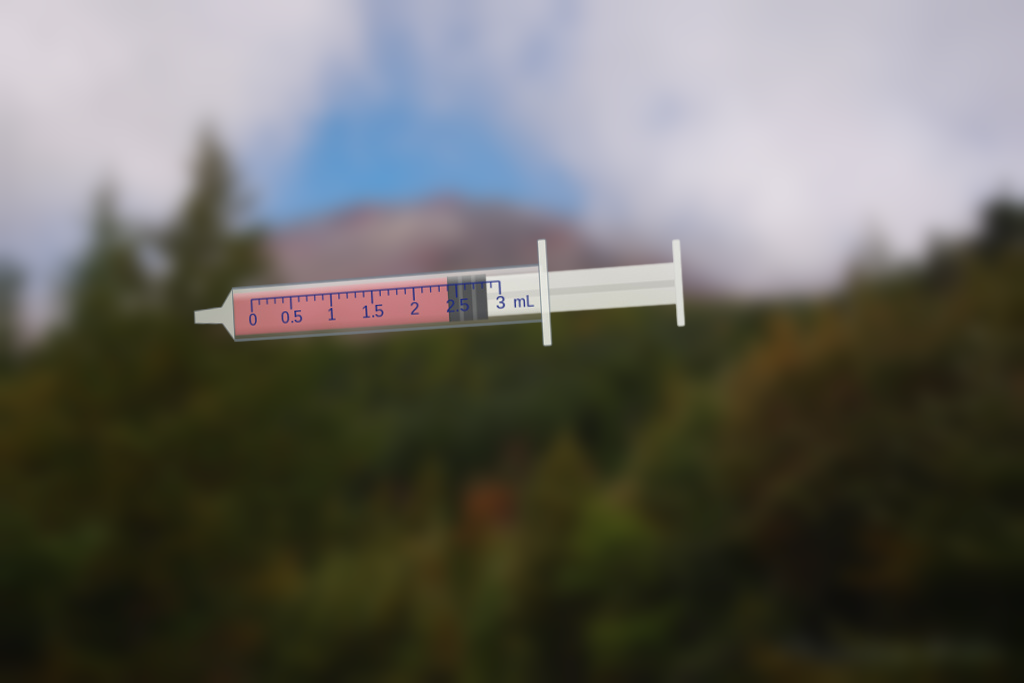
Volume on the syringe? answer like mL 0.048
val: mL 2.4
